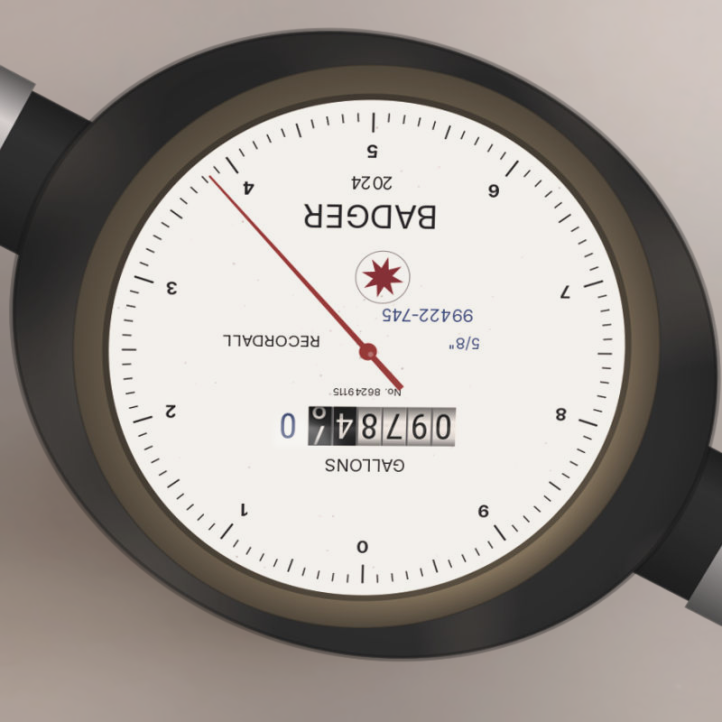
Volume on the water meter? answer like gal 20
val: gal 978473.8
